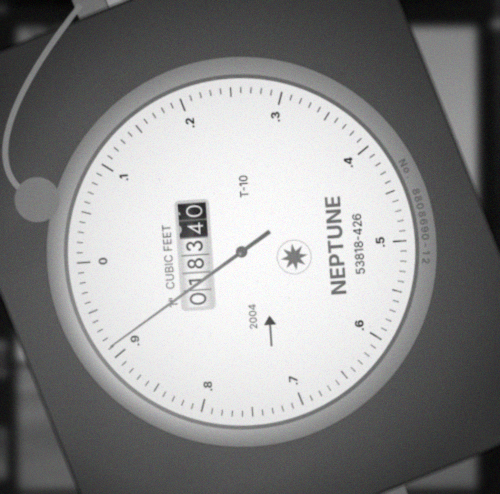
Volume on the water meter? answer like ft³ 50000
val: ft³ 18339.91
